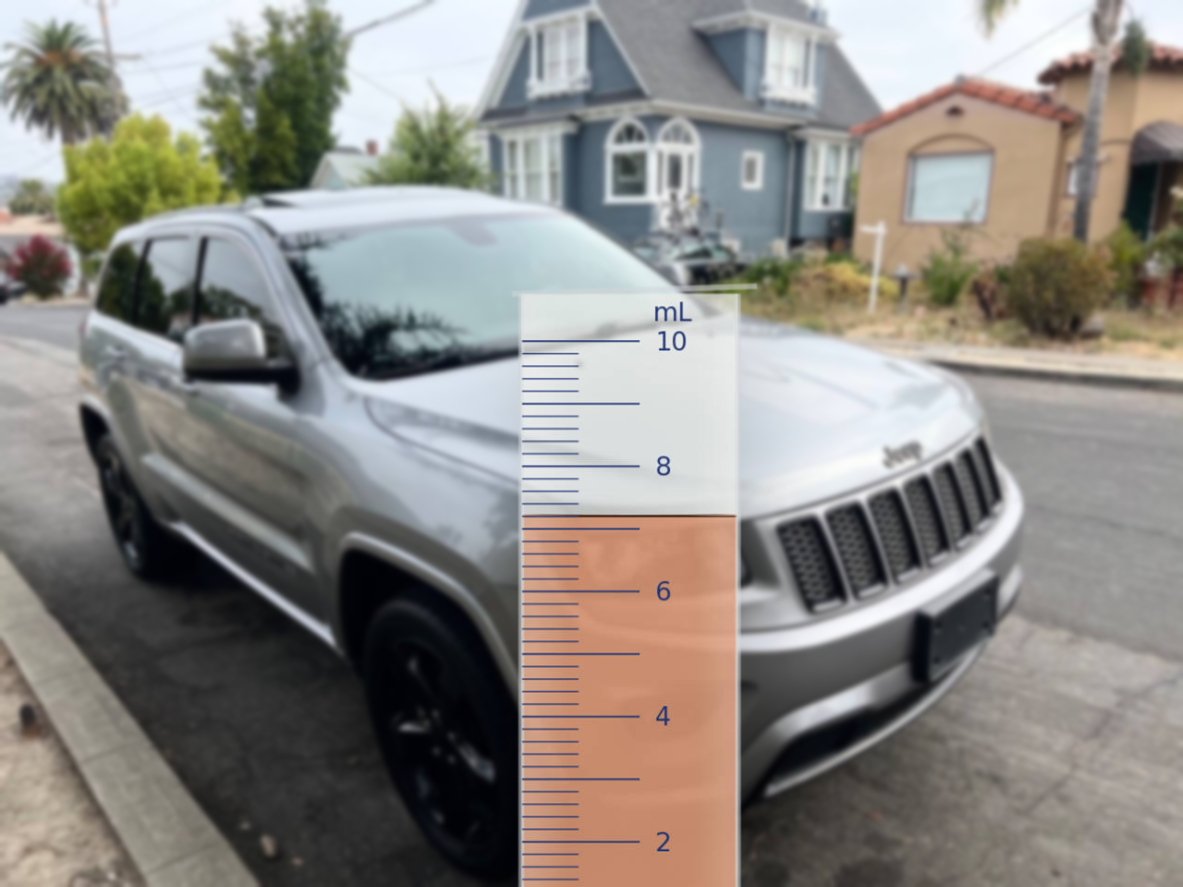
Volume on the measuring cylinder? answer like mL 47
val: mL 7.2
